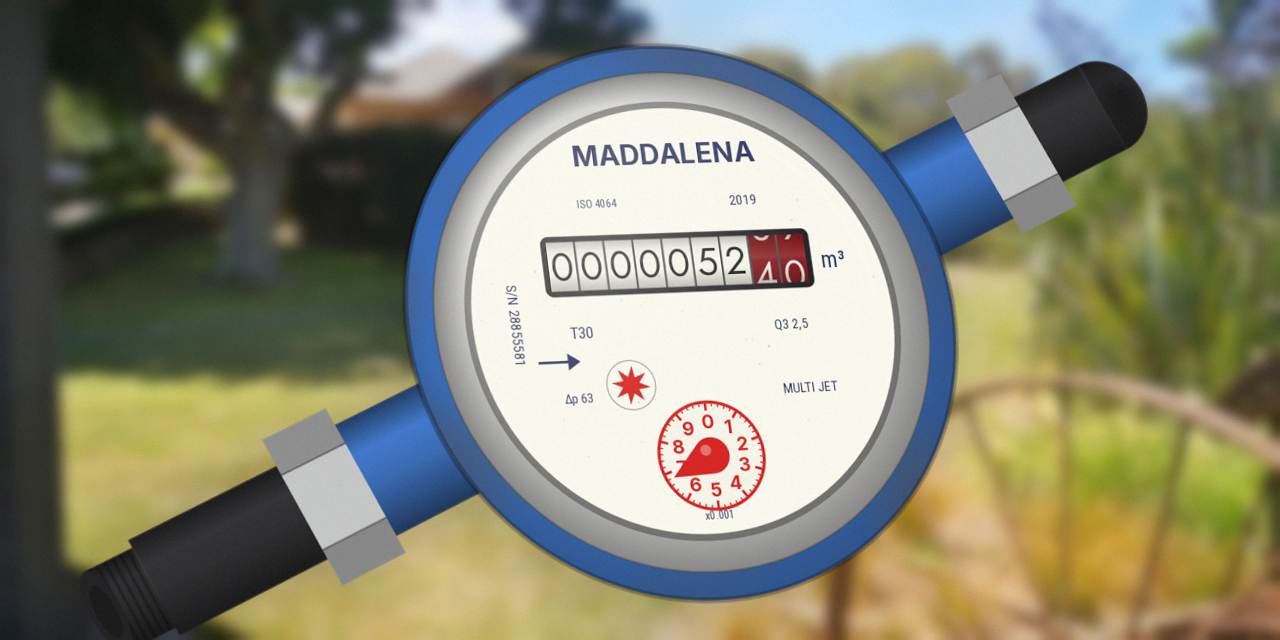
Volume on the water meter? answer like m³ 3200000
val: m³ 52.396
